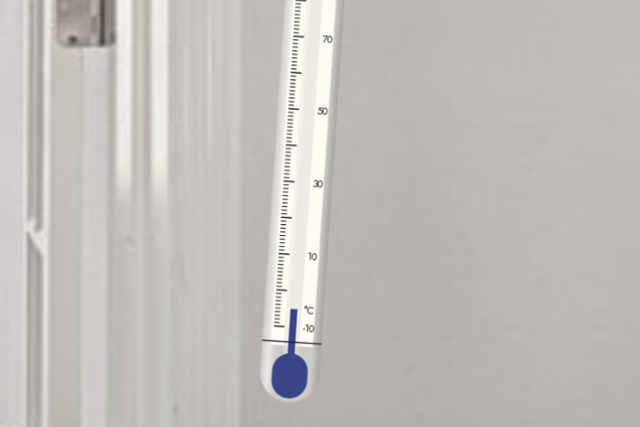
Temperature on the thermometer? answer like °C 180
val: °C -5
